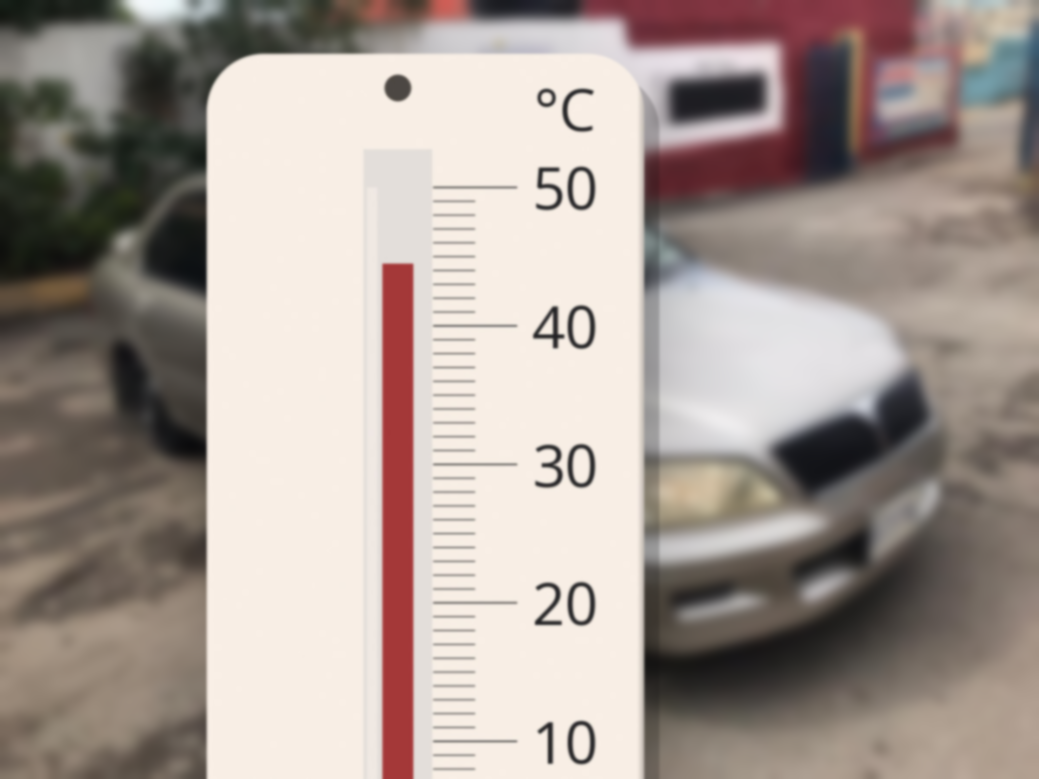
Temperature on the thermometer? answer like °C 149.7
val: °C 44.5
